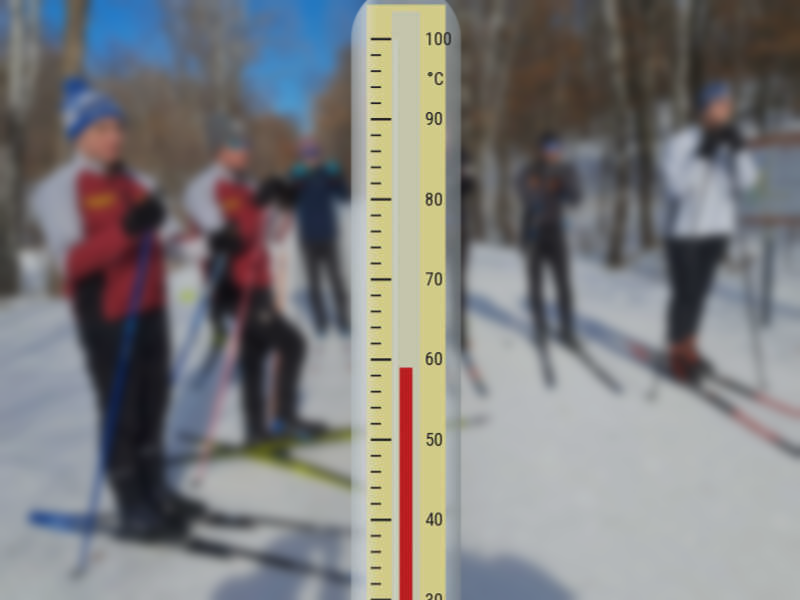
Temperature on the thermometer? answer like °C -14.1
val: °C 59
